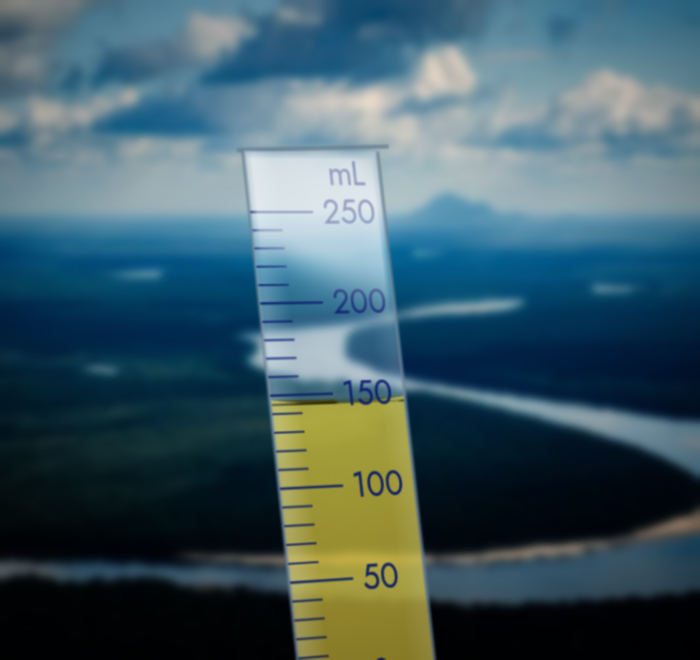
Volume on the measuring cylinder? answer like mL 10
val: mL 145
